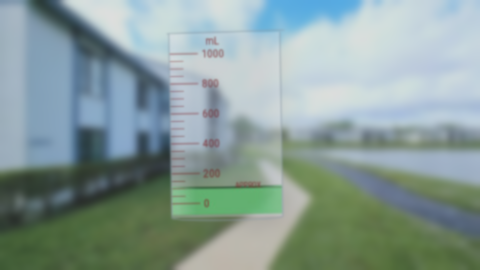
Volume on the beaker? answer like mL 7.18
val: mL 100
